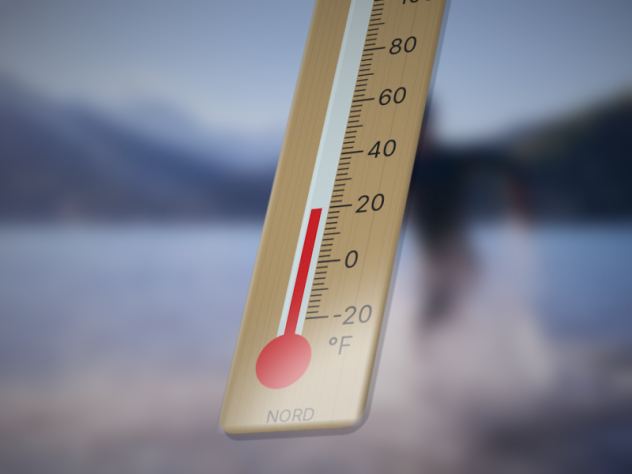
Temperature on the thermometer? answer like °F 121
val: °F 20
